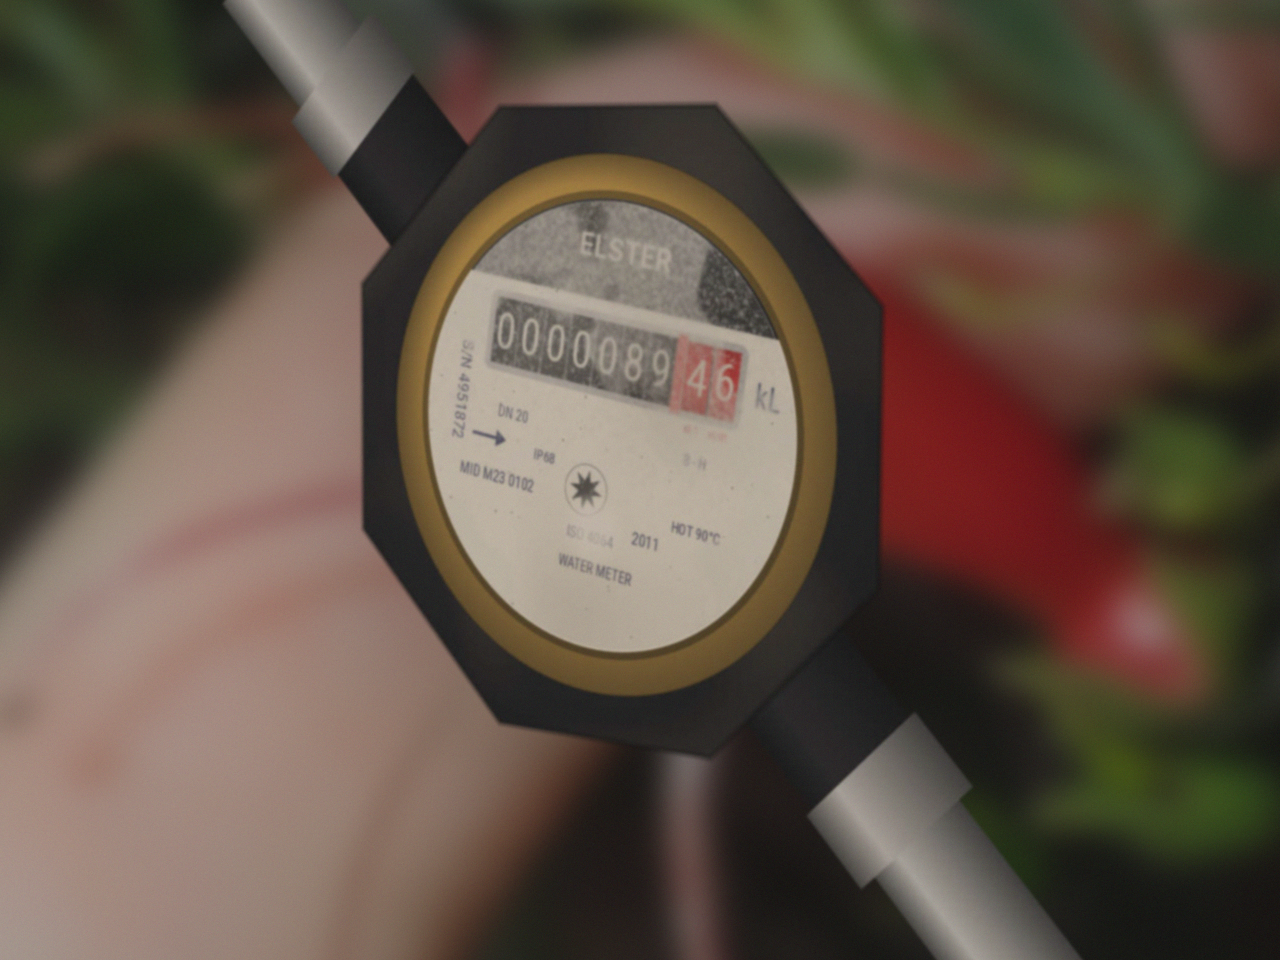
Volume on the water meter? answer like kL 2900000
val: kL 89.46
